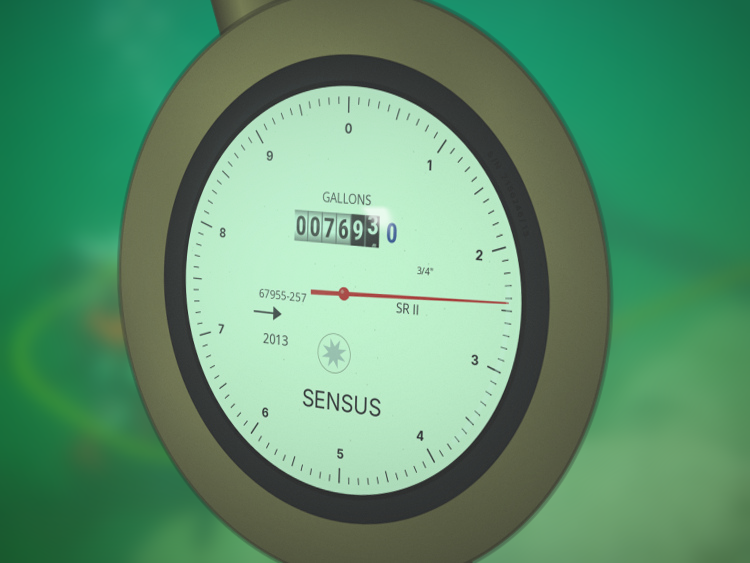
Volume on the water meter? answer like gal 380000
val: gal 76932.4
